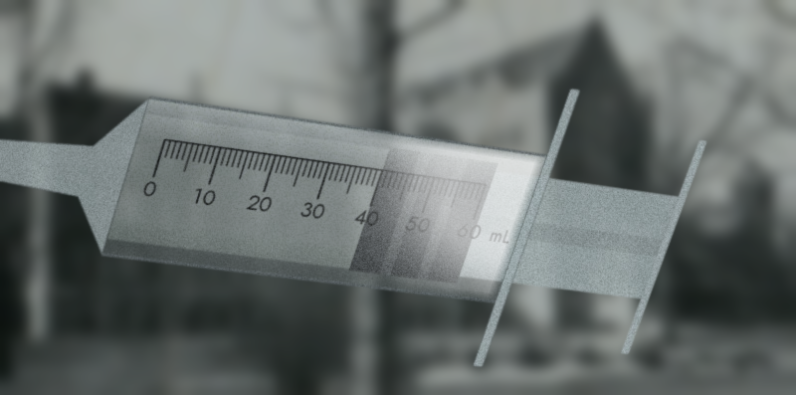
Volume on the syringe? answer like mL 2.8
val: mL 40
